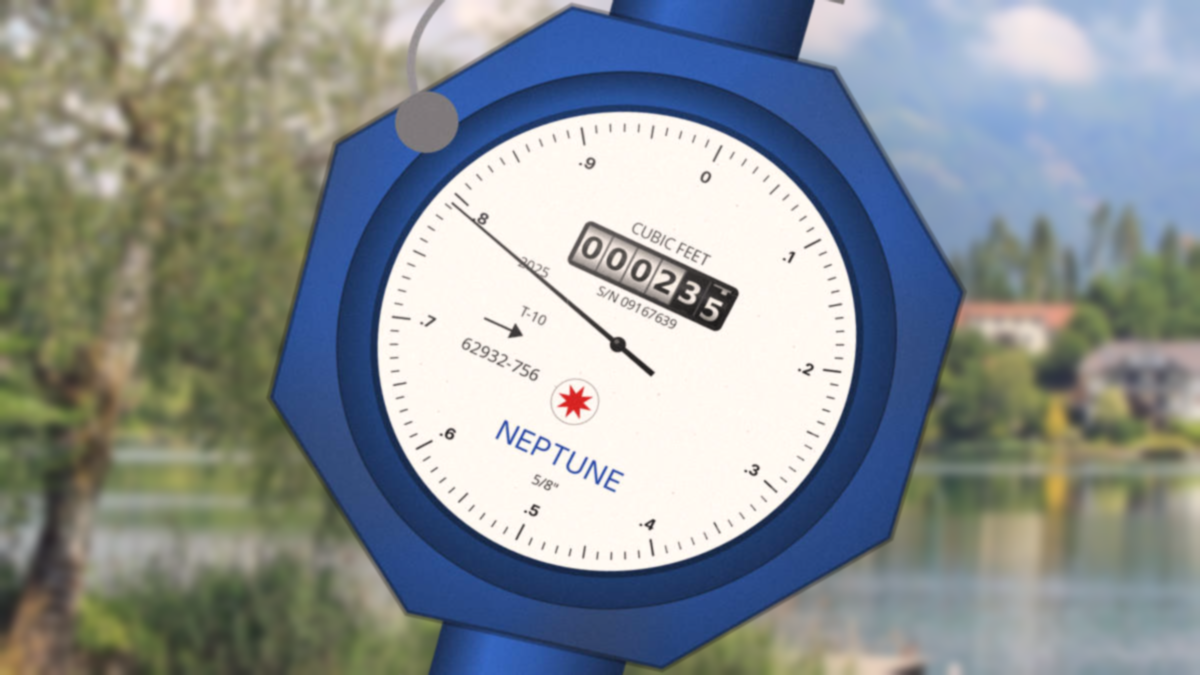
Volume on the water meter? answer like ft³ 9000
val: ft³ 234.79
